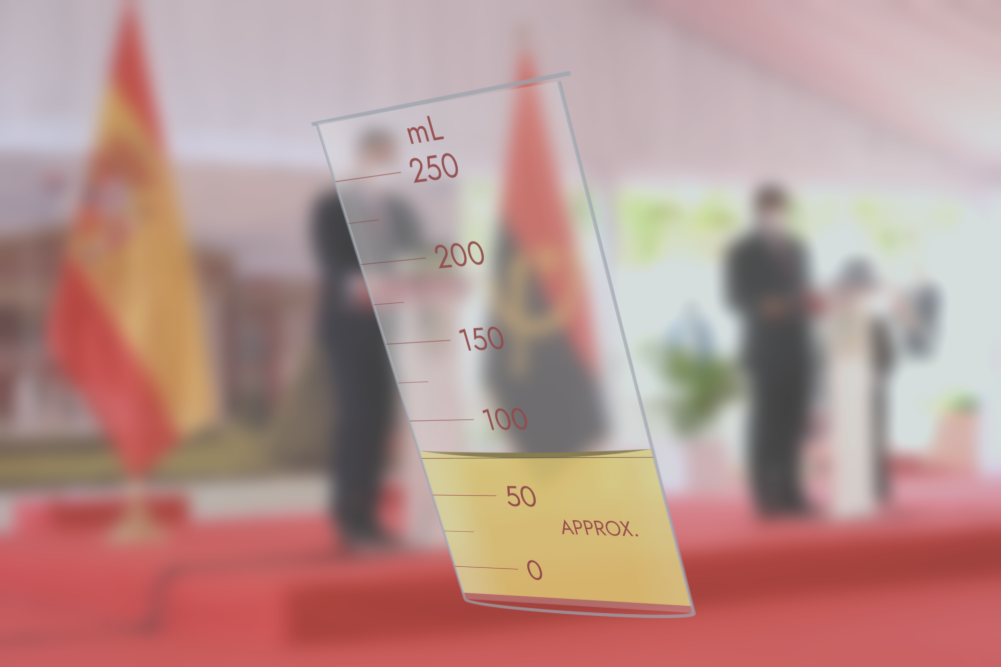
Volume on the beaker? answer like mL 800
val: mL 75
